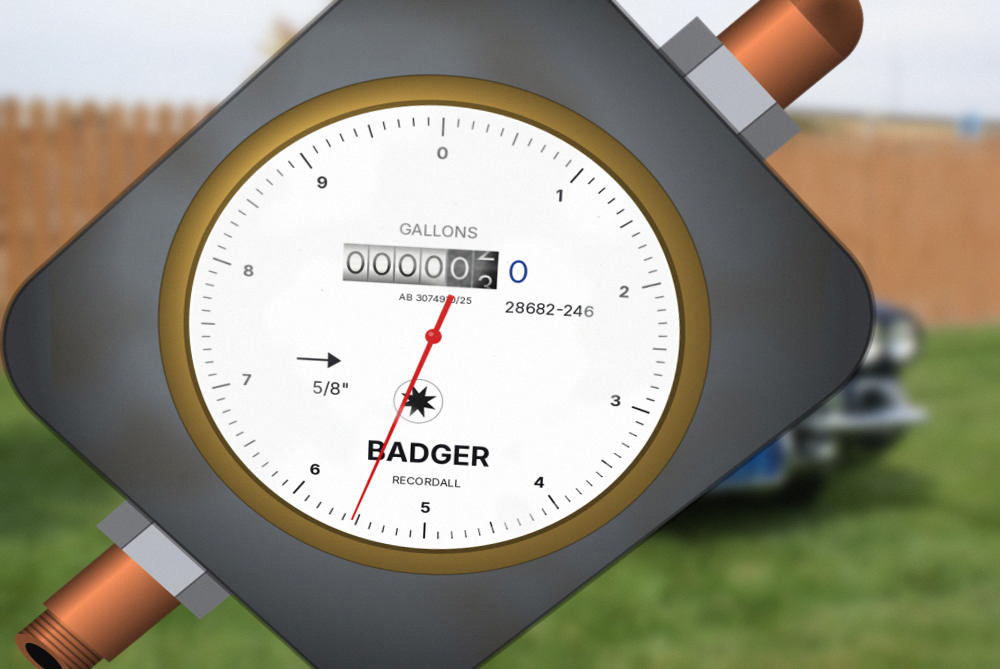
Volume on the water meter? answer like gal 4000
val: gal 25.5
